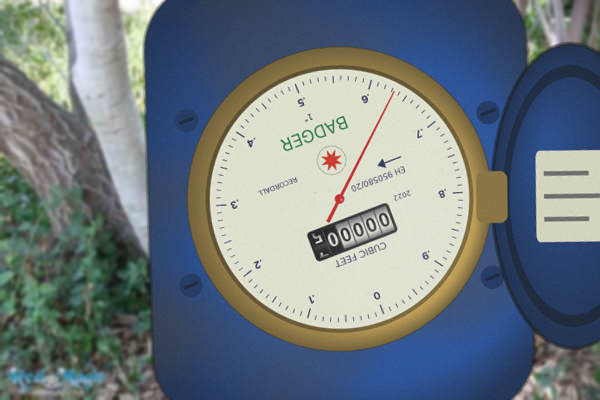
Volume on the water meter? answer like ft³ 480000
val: ft³ 4.63
